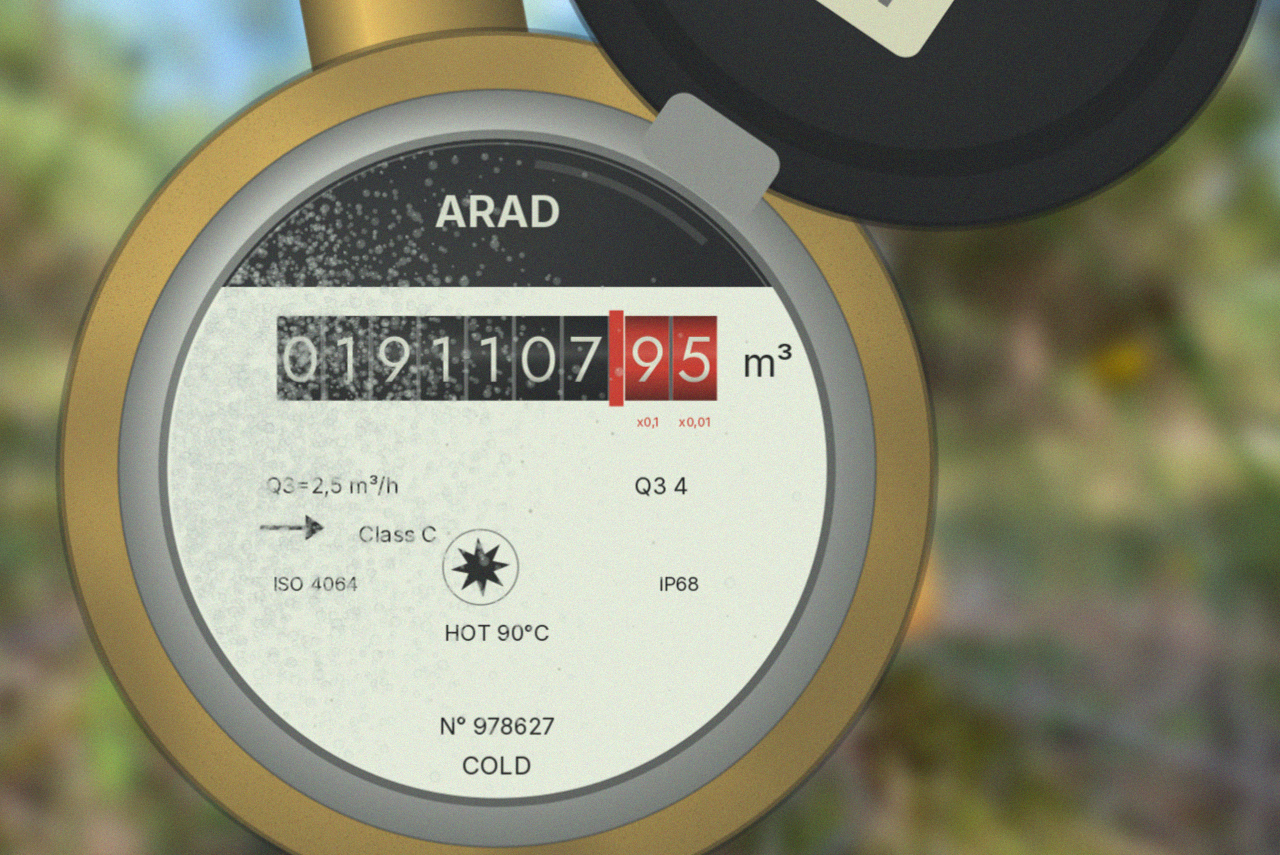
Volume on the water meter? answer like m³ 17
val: m³ 191107.95
